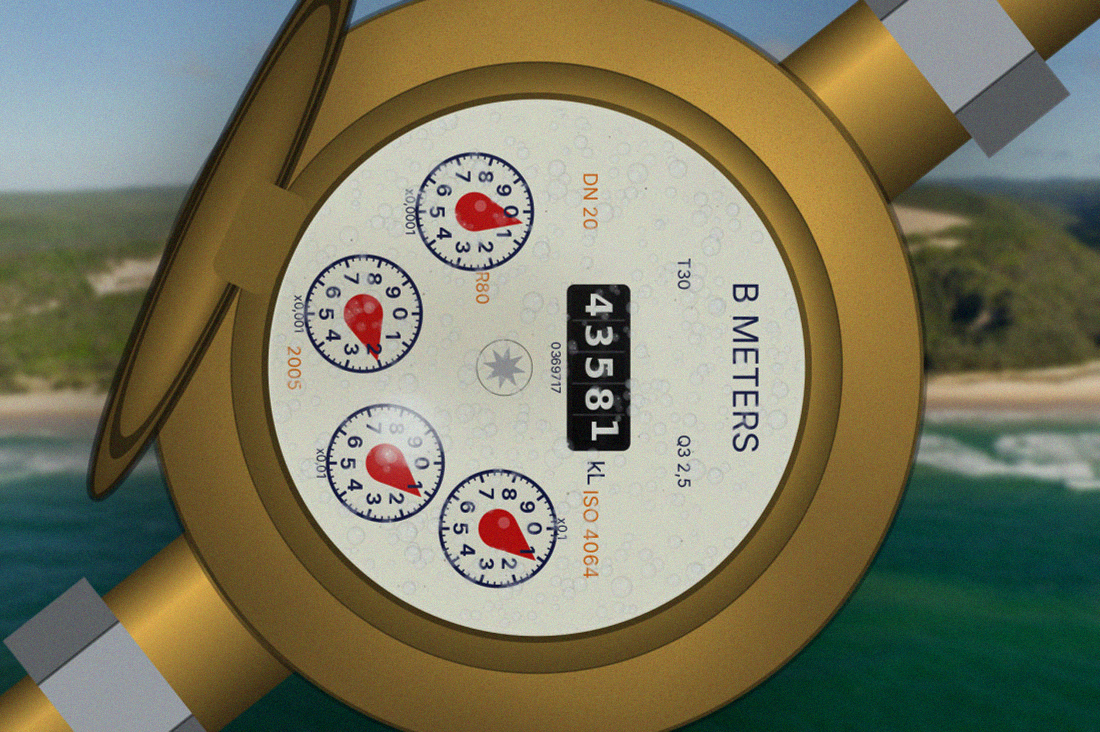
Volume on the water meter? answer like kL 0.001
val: kL 43581.1120
